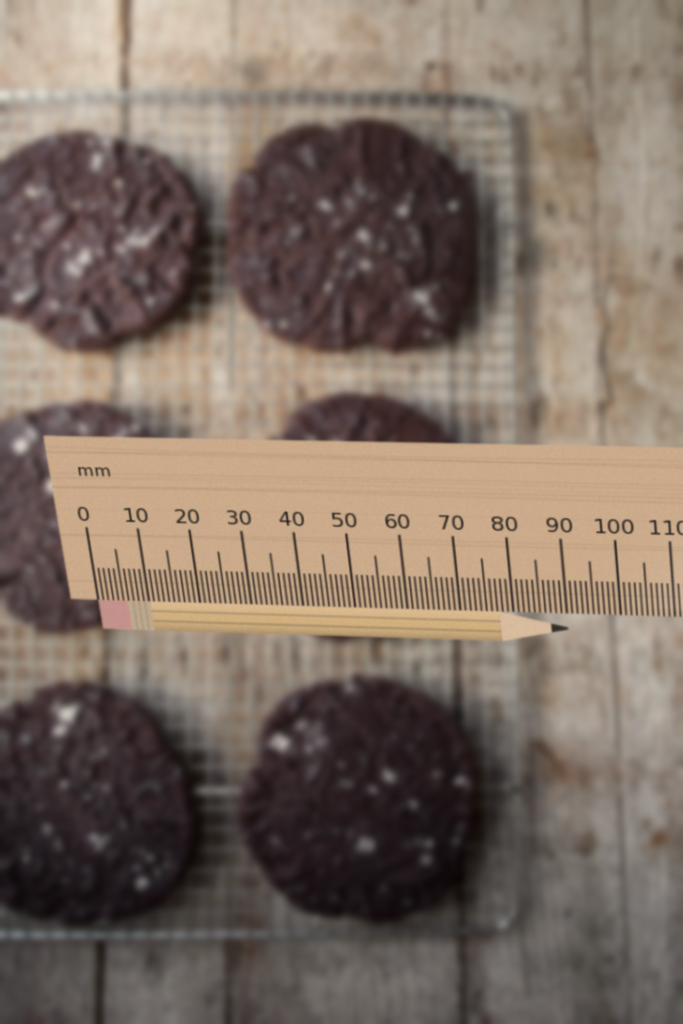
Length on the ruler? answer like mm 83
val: mm 90
